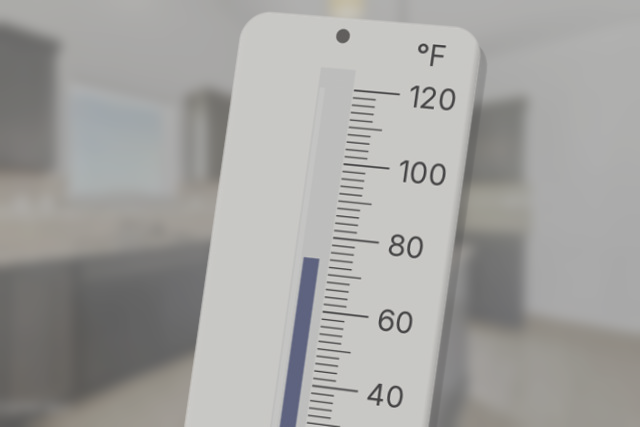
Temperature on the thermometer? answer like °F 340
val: °F 74
